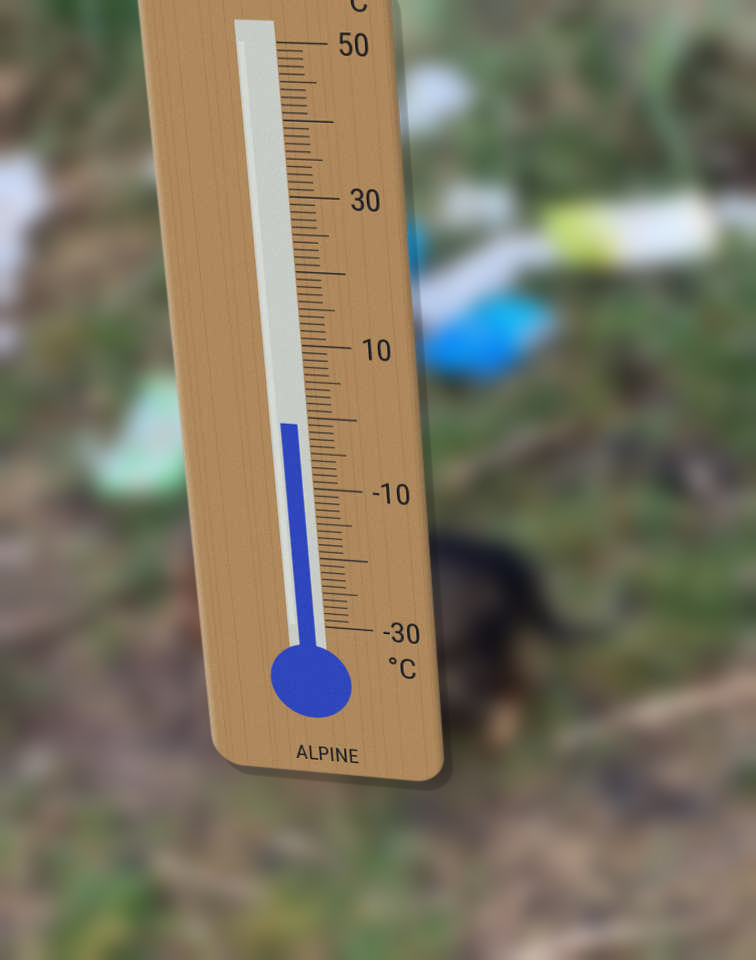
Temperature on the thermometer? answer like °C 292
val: °C -1
